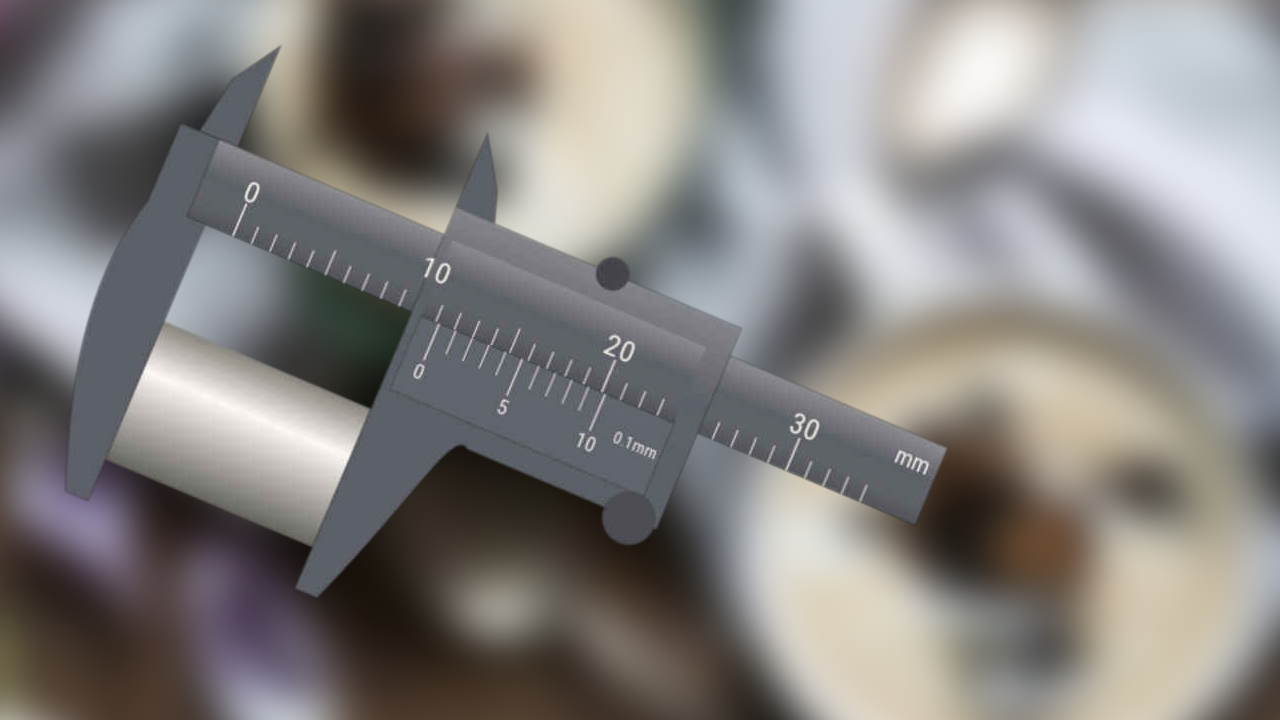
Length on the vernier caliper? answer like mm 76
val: mm 11.2
